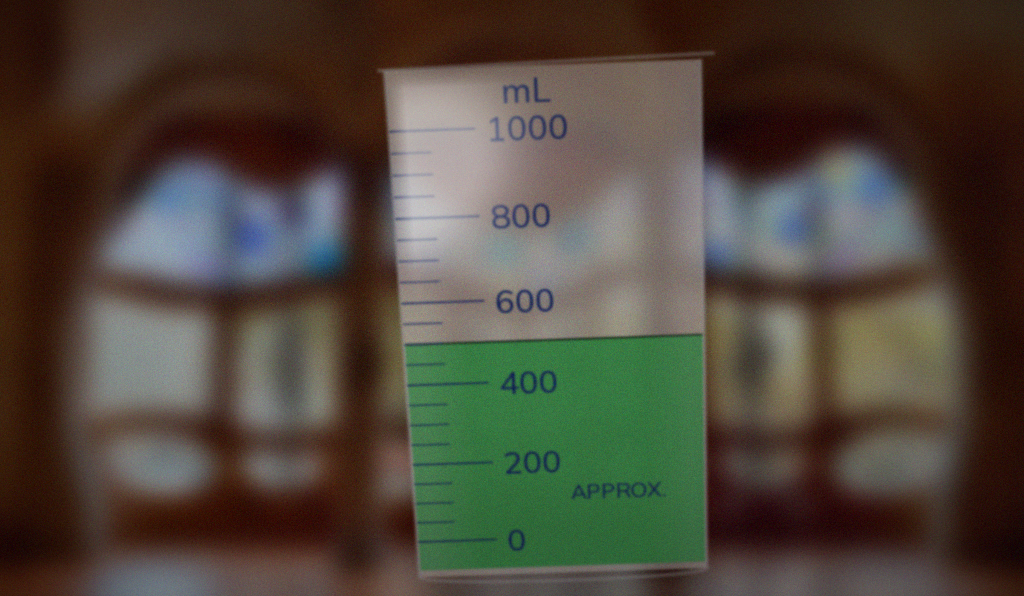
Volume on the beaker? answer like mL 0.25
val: mL 500
